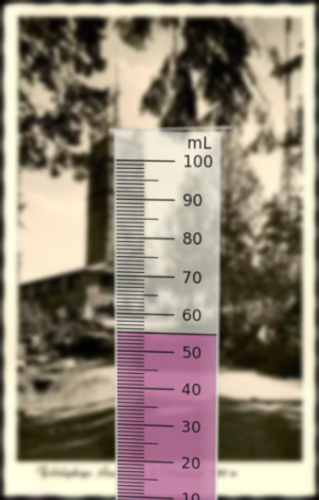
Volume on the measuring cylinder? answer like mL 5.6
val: mL 55
